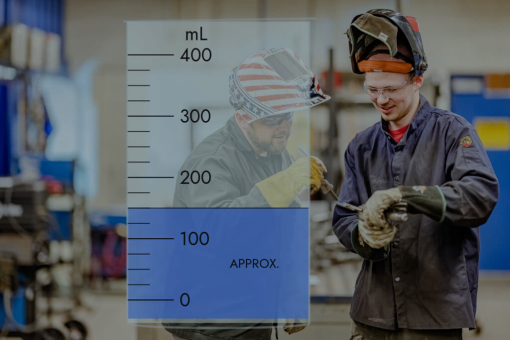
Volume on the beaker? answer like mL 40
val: mL 150
